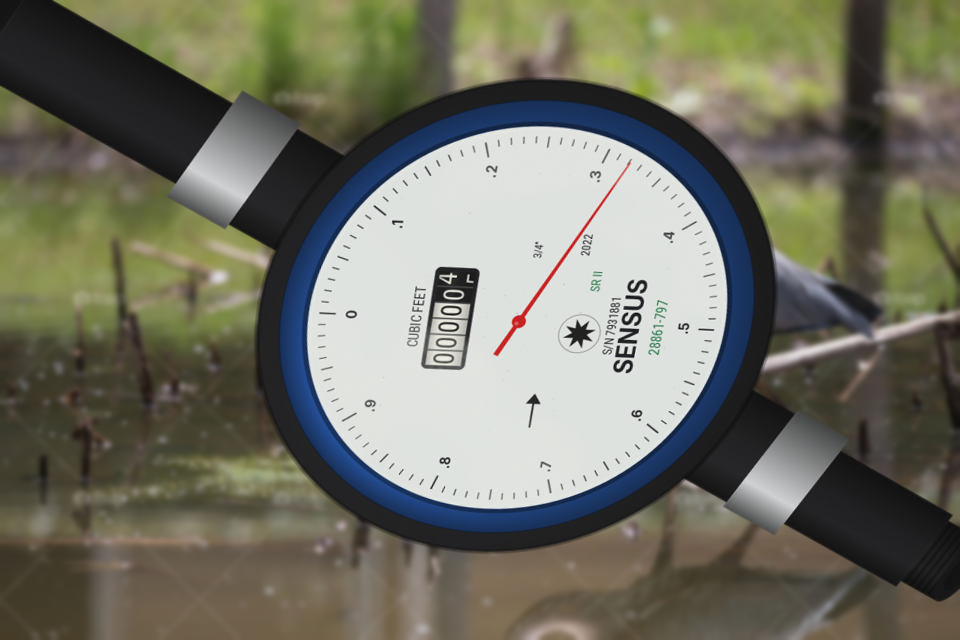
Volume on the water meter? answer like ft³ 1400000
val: ft³ 4.32
